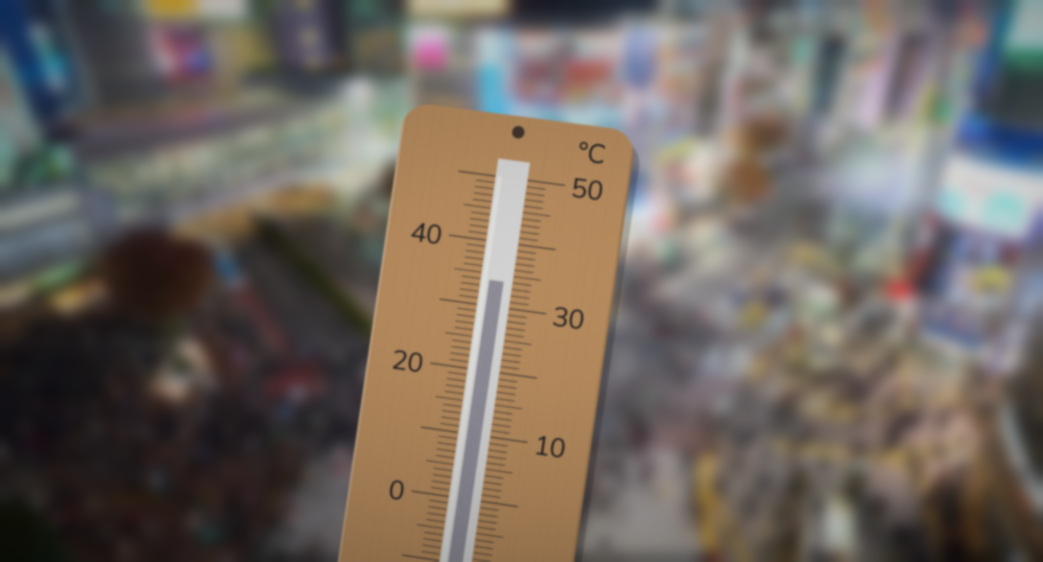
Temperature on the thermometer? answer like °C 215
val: °C 34
